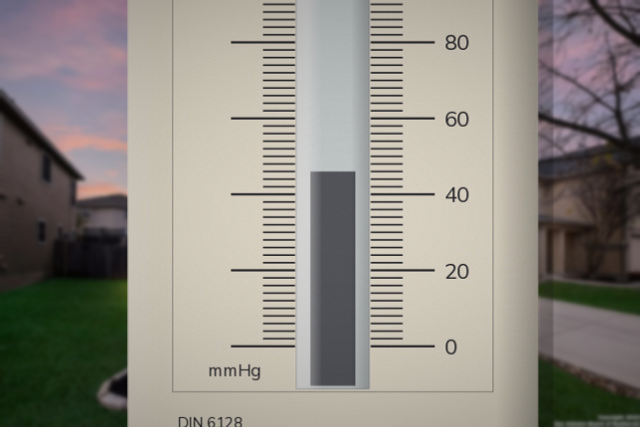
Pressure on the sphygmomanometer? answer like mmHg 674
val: mmHg 46
